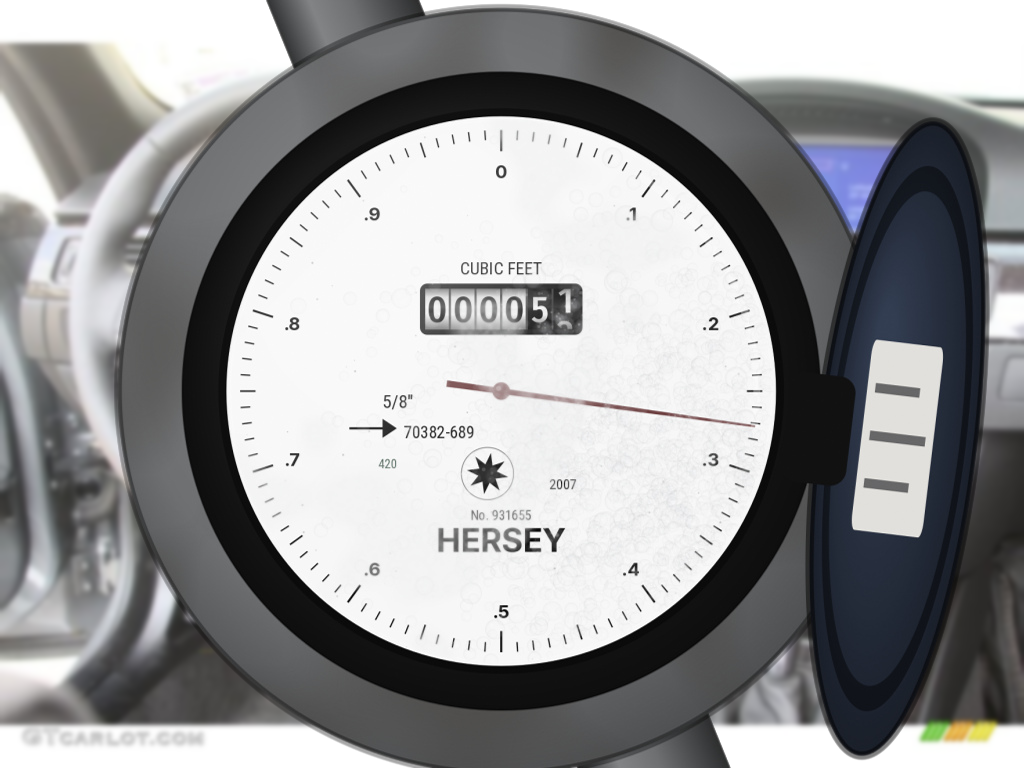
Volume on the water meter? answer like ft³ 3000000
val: ft³ 51.27
